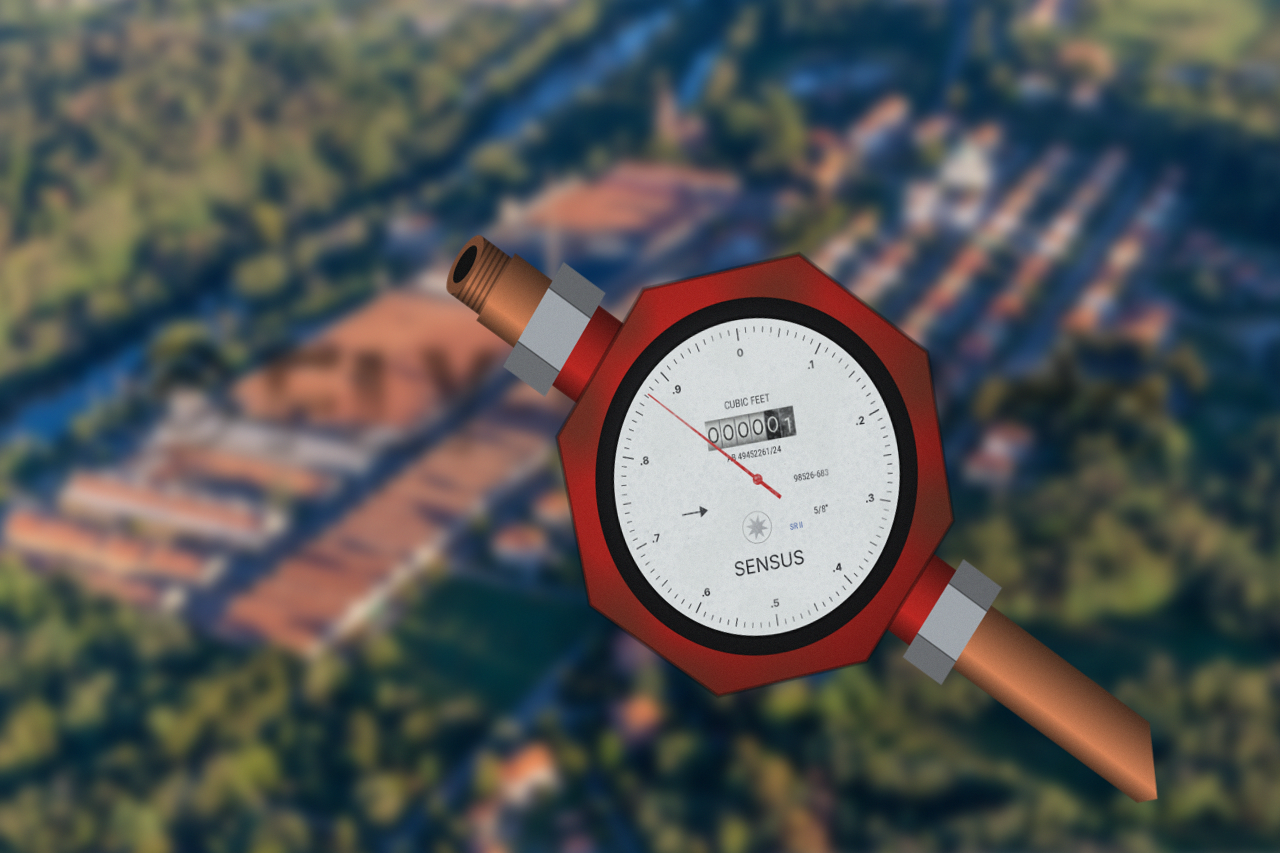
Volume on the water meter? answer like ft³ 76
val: ft³ 0.87
